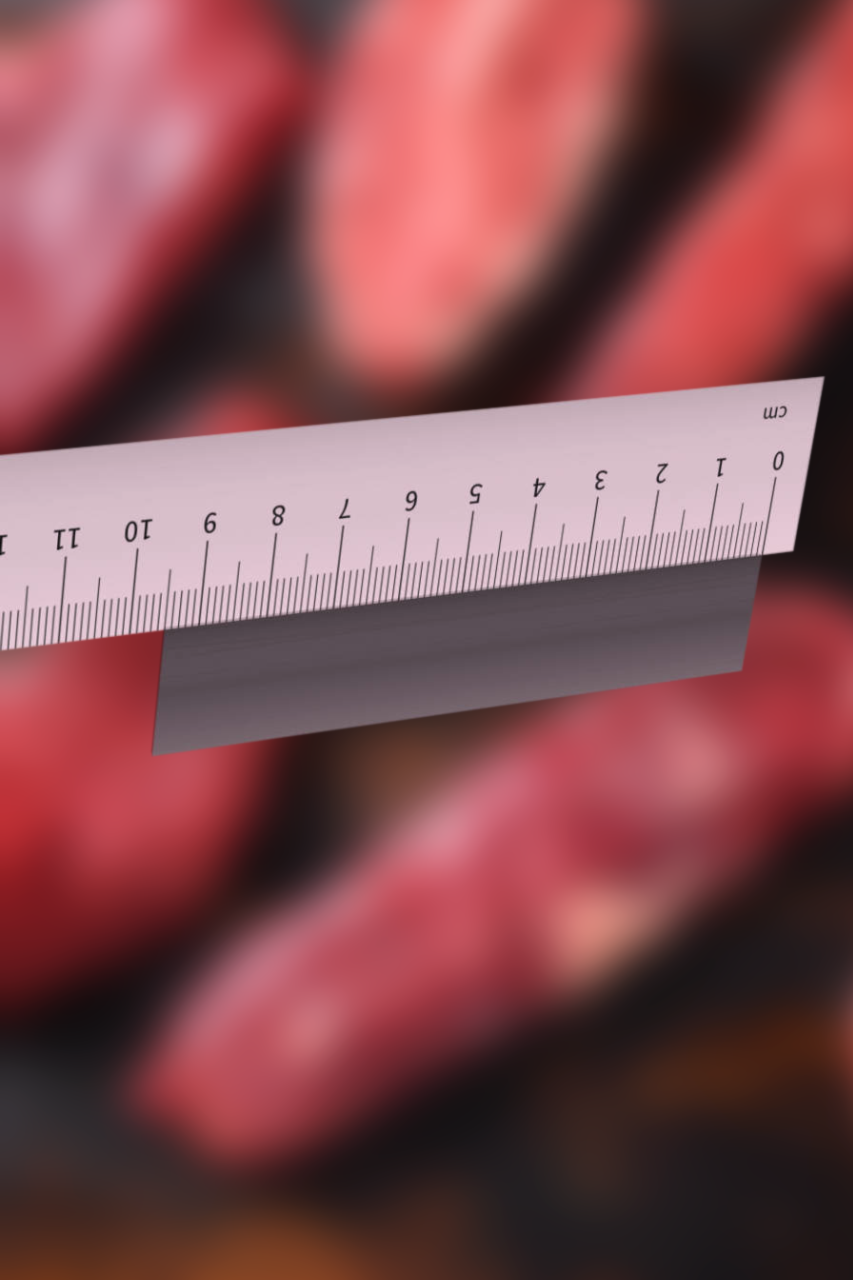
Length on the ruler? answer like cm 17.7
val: cm 9.5
